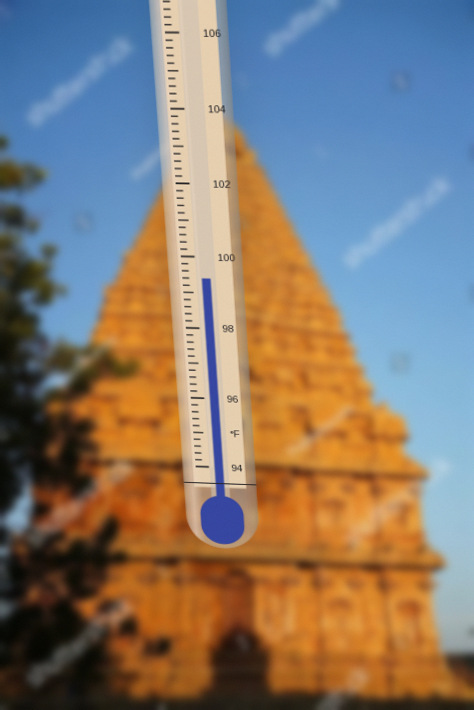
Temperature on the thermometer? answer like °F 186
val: °F 99.4
